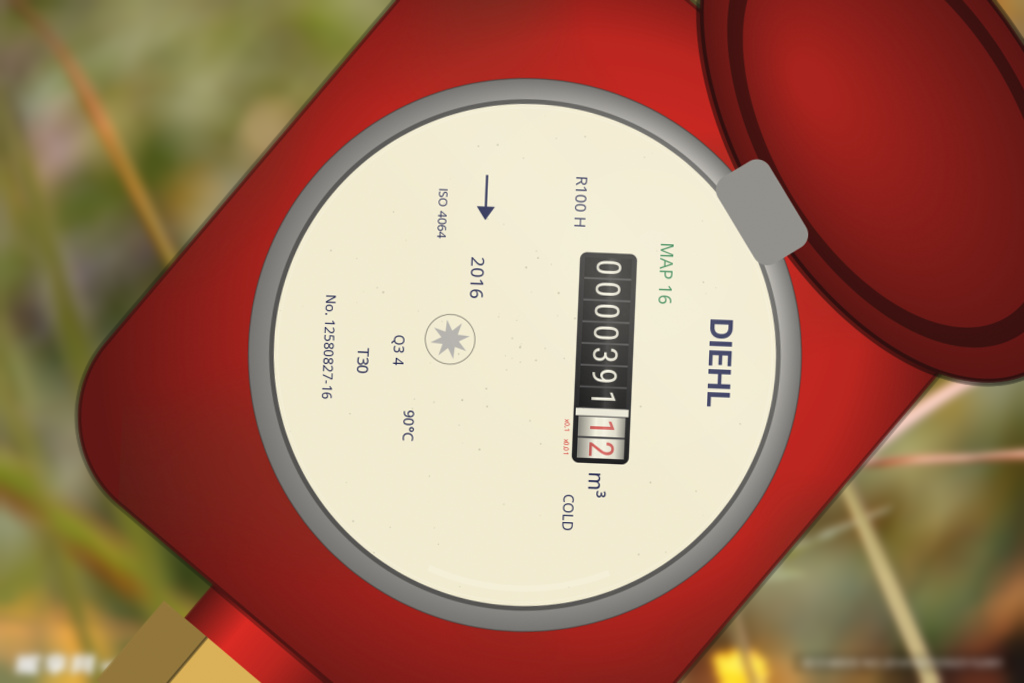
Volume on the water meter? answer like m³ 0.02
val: m³ 391.12
